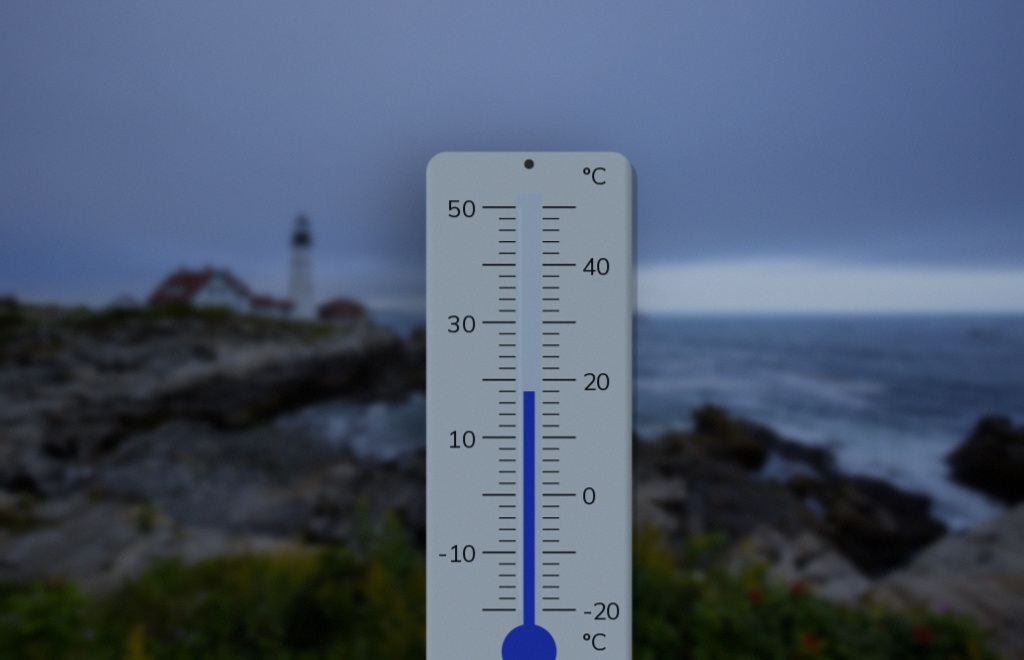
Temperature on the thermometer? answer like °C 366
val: °C 18
